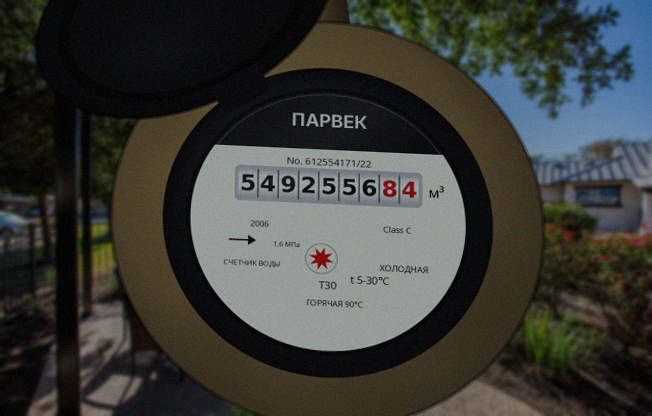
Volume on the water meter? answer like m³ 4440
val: m³ 5492556.84
